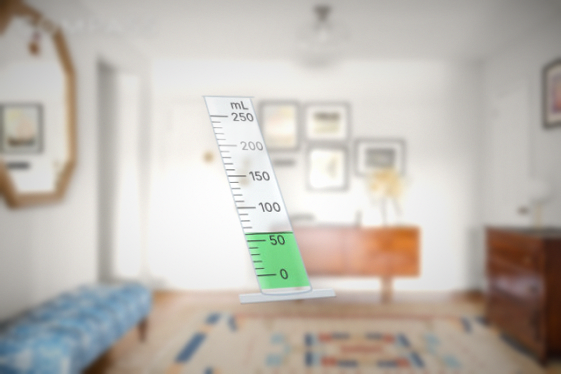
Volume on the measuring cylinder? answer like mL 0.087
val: mL 60
